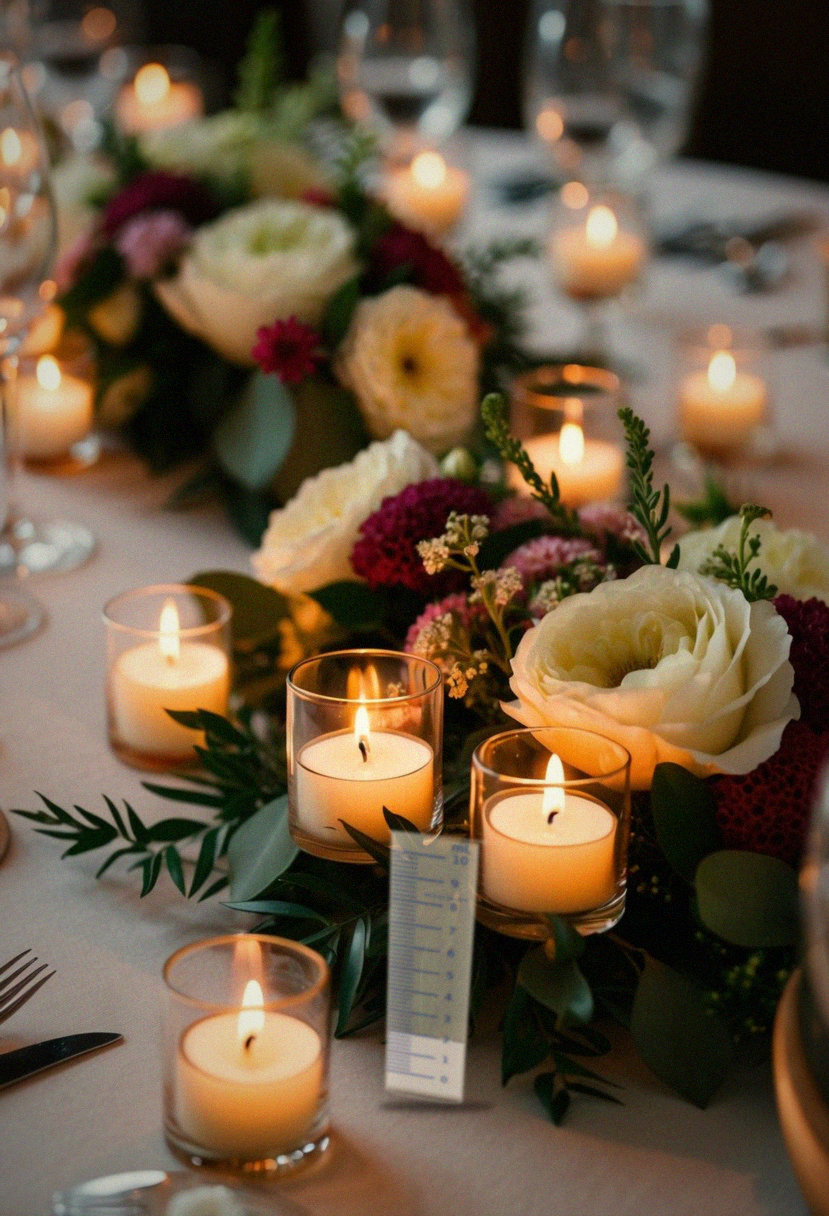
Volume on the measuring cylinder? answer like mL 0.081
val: mL 2
